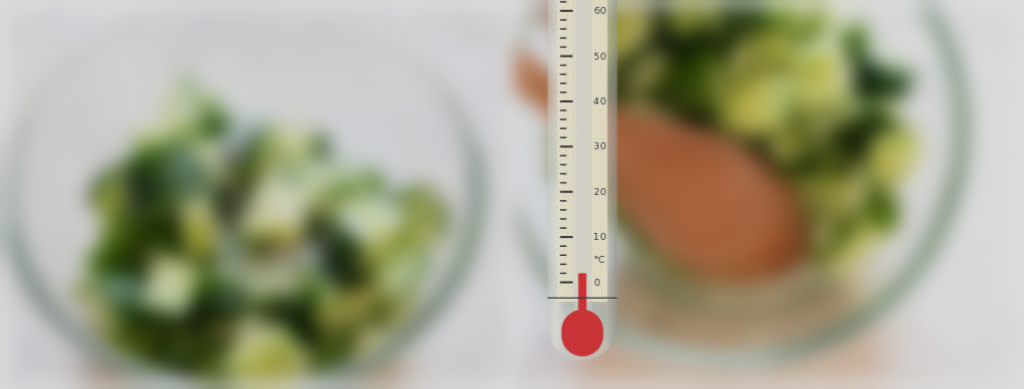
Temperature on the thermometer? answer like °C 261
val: °C 2
